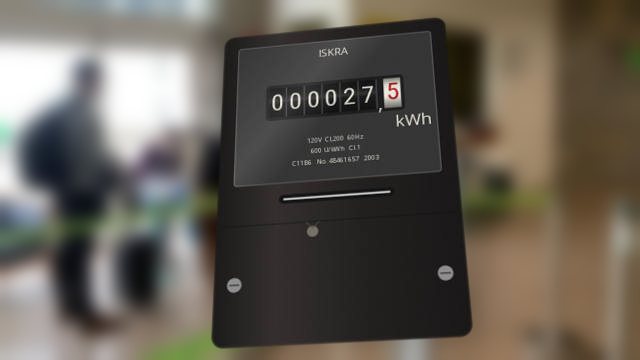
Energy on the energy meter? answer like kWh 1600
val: kWh 27.5
